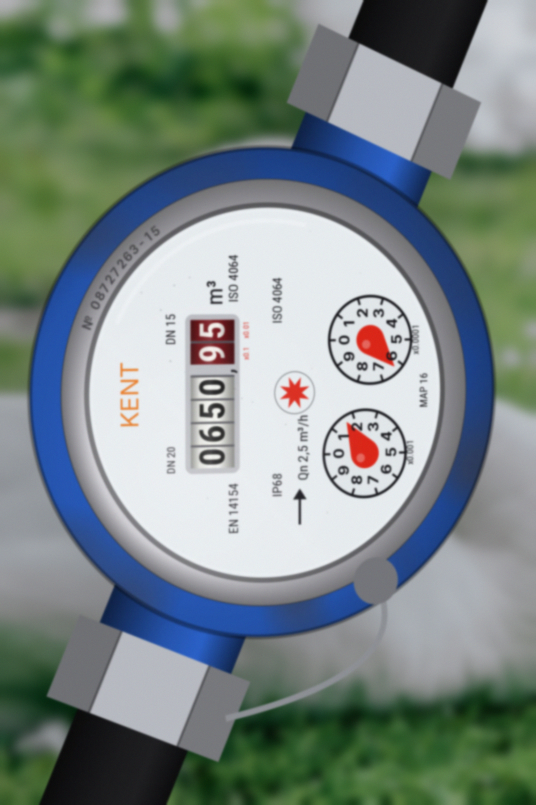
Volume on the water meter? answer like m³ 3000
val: m³ 650.9516
